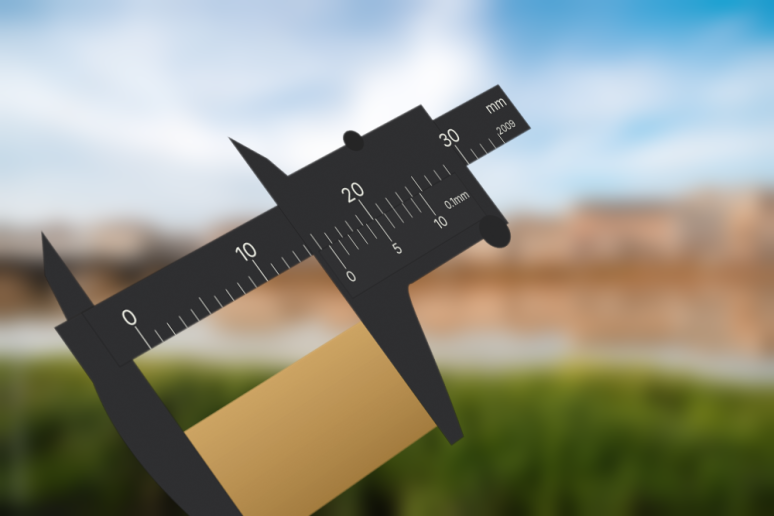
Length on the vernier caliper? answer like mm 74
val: mm 15.7
